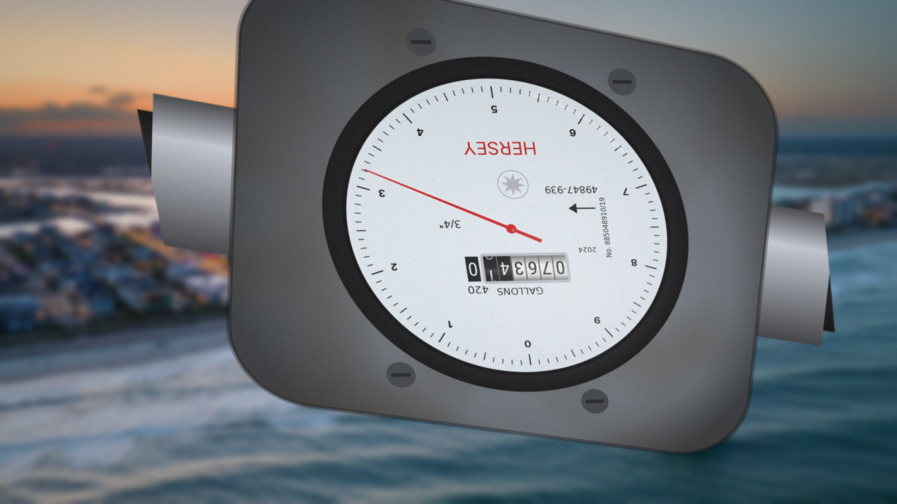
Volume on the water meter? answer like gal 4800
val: gal 763413.2
